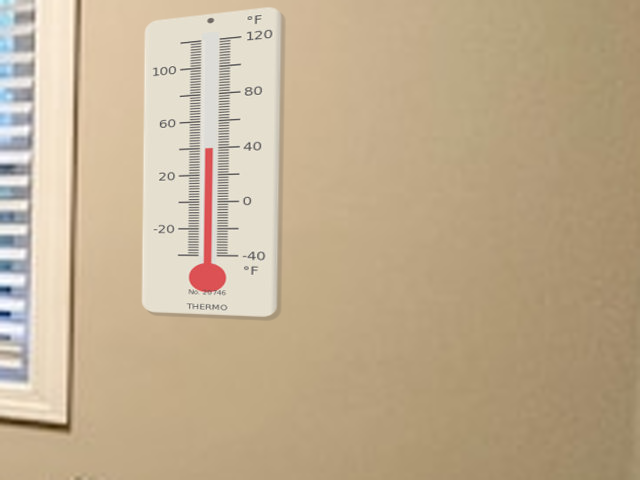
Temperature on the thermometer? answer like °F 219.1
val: °F 40
